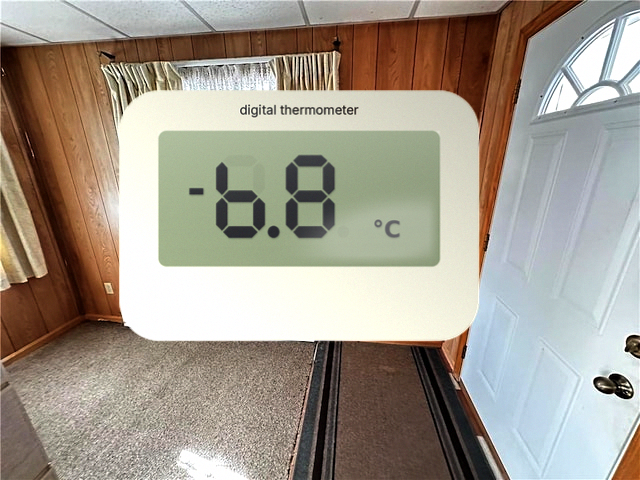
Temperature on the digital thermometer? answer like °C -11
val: °C -6.8
